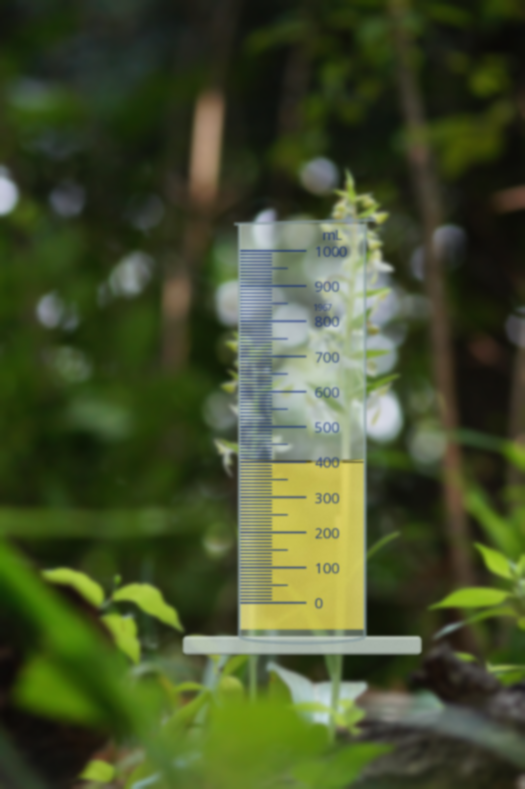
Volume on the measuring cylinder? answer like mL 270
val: mL 400
